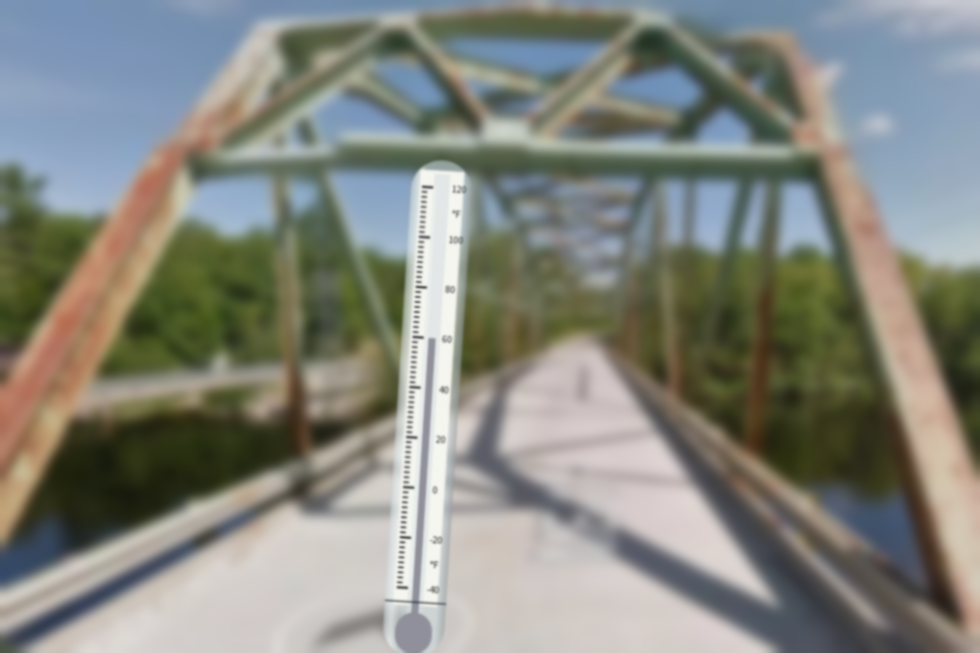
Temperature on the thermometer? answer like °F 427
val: °F 60
